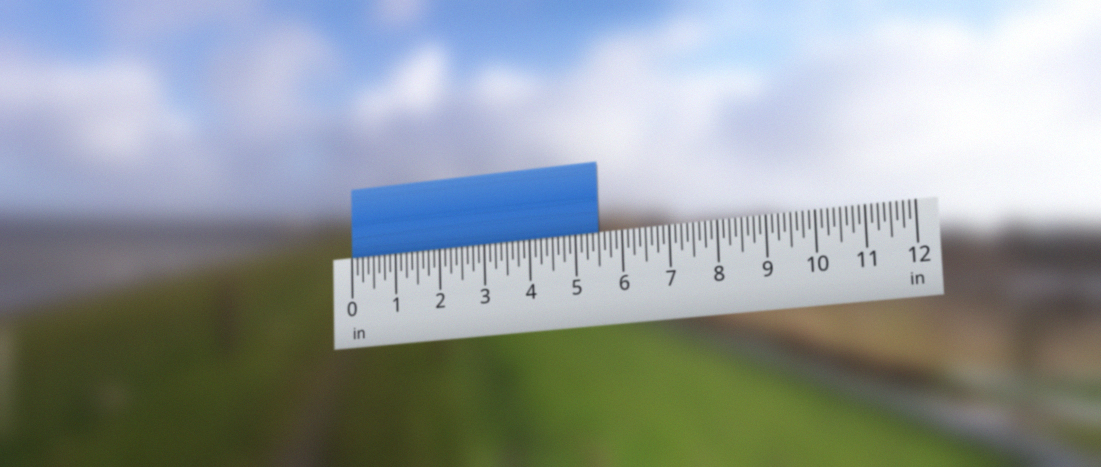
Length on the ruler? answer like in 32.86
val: in 5.5
